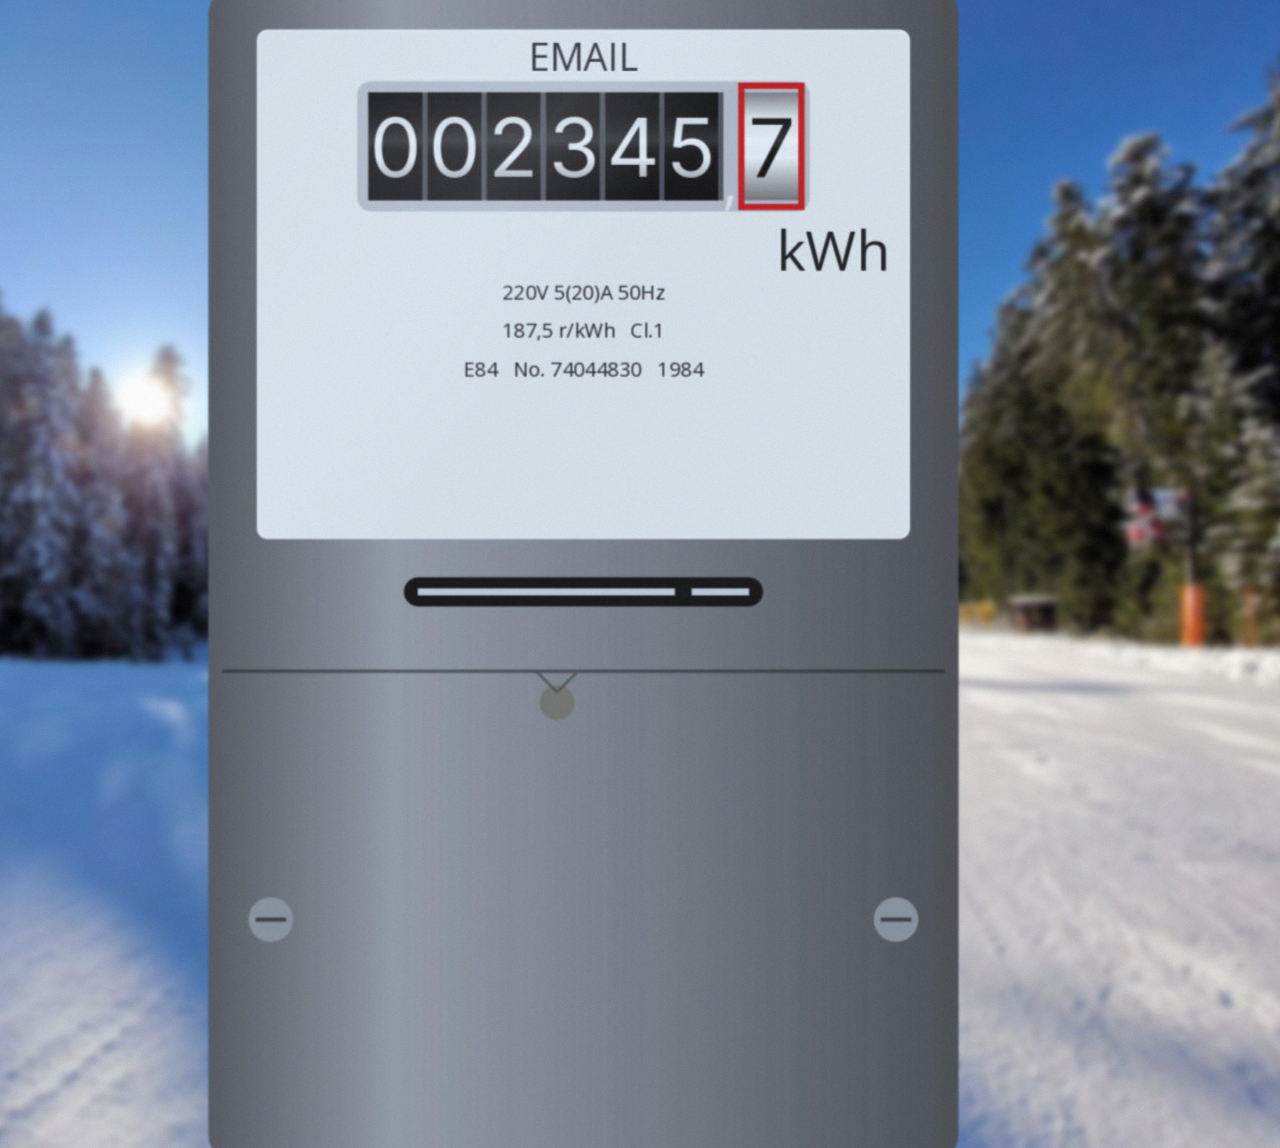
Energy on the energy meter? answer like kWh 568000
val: kWh 2345.7
